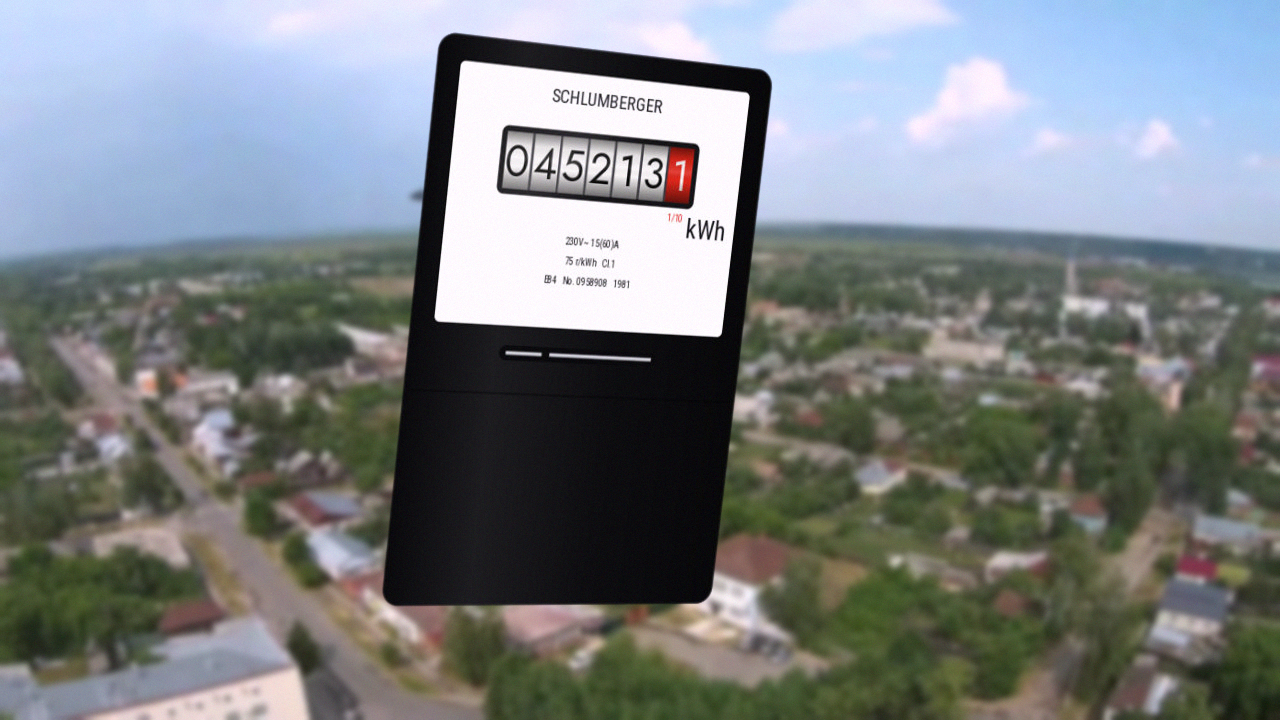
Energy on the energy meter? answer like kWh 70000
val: kWh 45213.1
